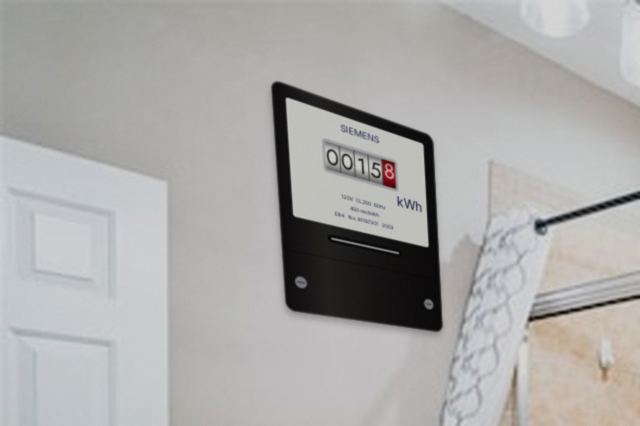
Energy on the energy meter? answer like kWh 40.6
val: kWh 15.8
